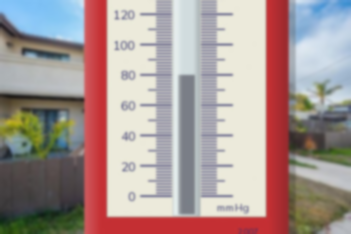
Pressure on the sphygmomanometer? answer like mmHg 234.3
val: mmHg 80
